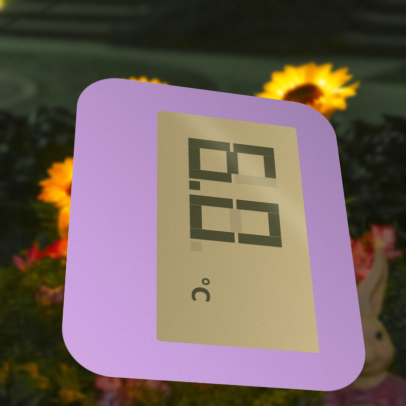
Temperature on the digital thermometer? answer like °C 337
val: °C 6.0
